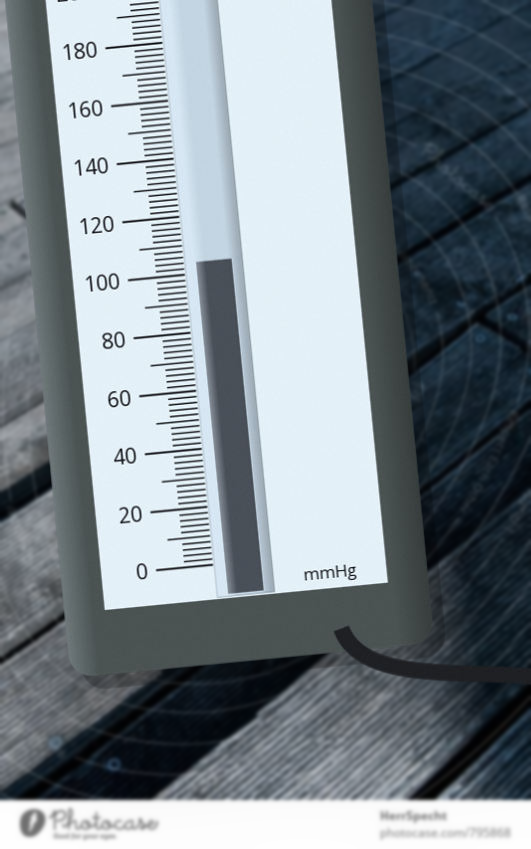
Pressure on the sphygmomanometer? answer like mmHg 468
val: mmHg 104
